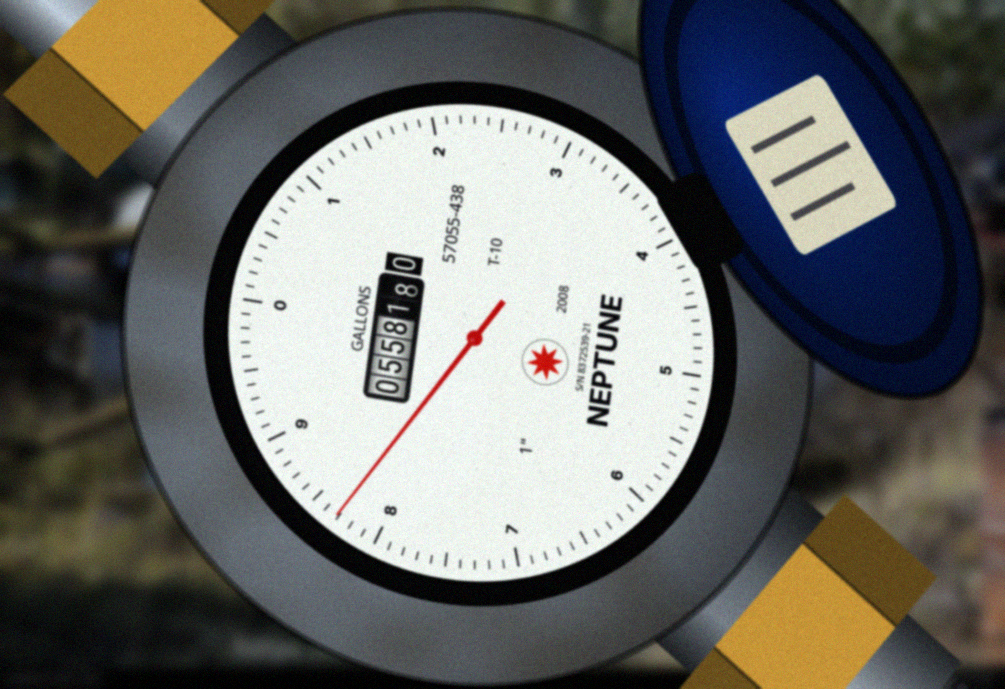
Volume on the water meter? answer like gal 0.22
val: gal 558178.3
